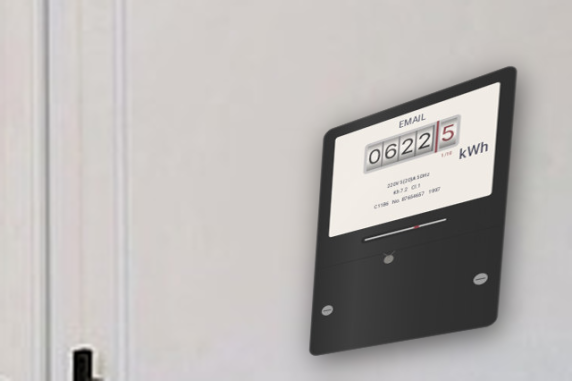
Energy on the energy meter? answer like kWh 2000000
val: kWh 622.5
